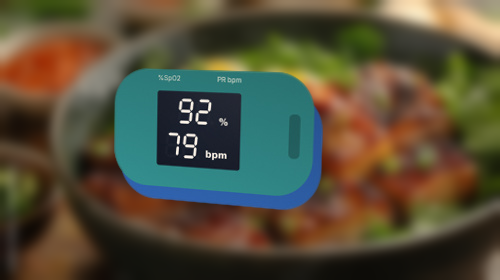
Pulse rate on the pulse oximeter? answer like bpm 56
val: bpm 79
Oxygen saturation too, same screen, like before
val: % 92
